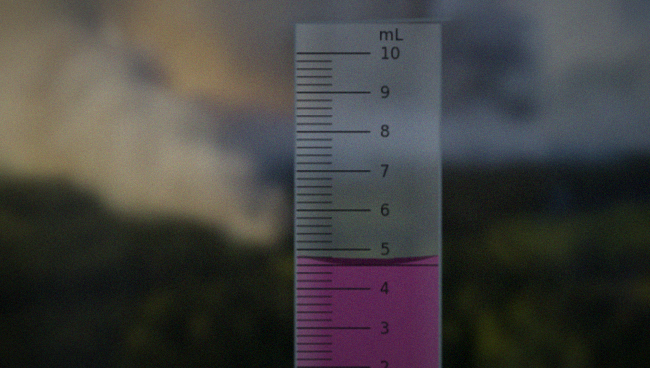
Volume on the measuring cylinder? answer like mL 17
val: mL 4.6
